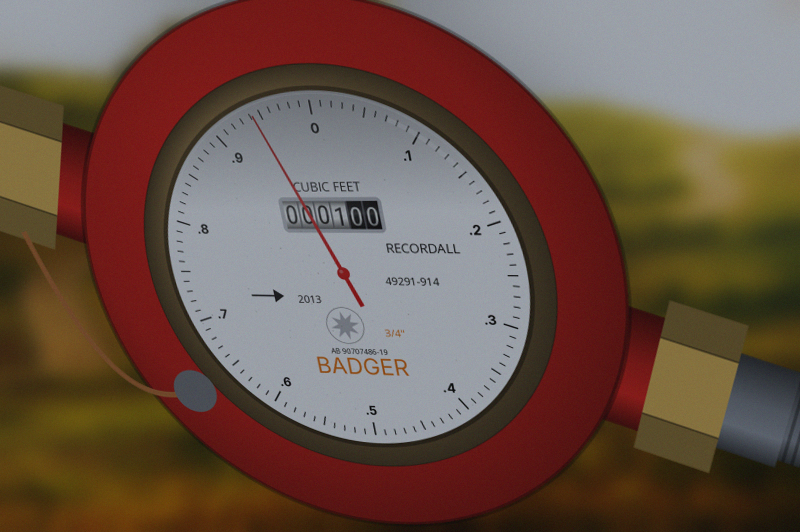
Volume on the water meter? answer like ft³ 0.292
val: ft³ 99.94
